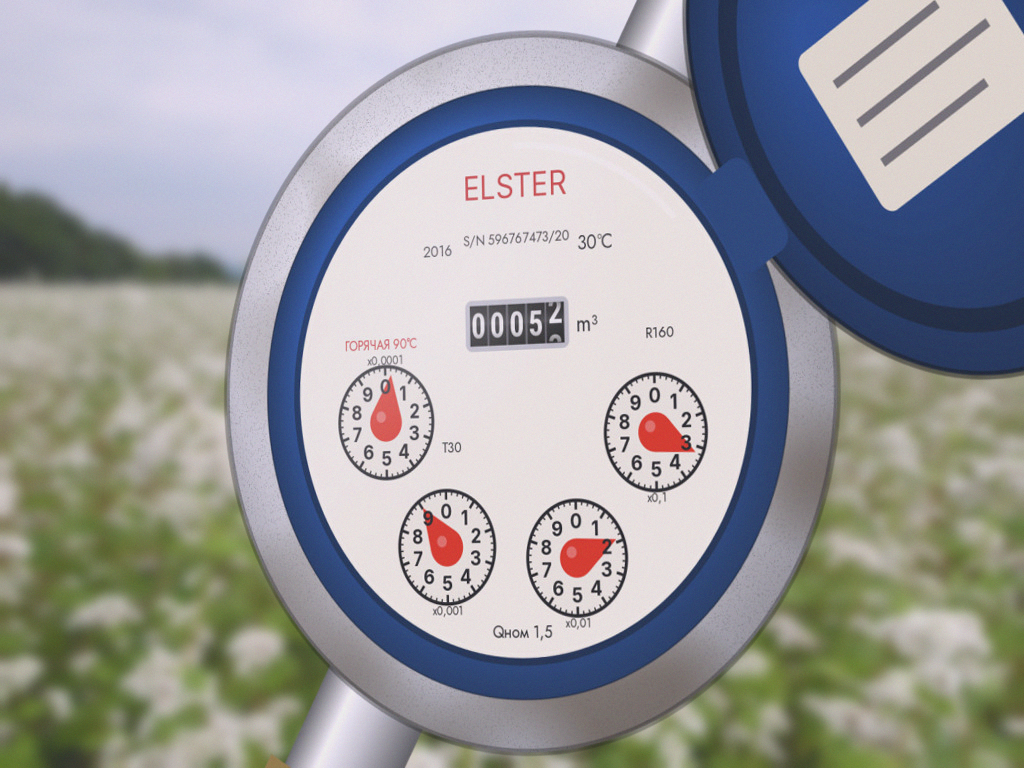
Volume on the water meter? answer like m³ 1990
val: m³ 52.3190
